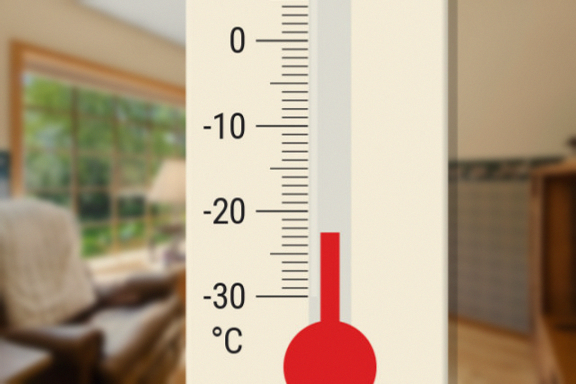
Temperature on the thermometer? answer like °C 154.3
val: °C -22.5
